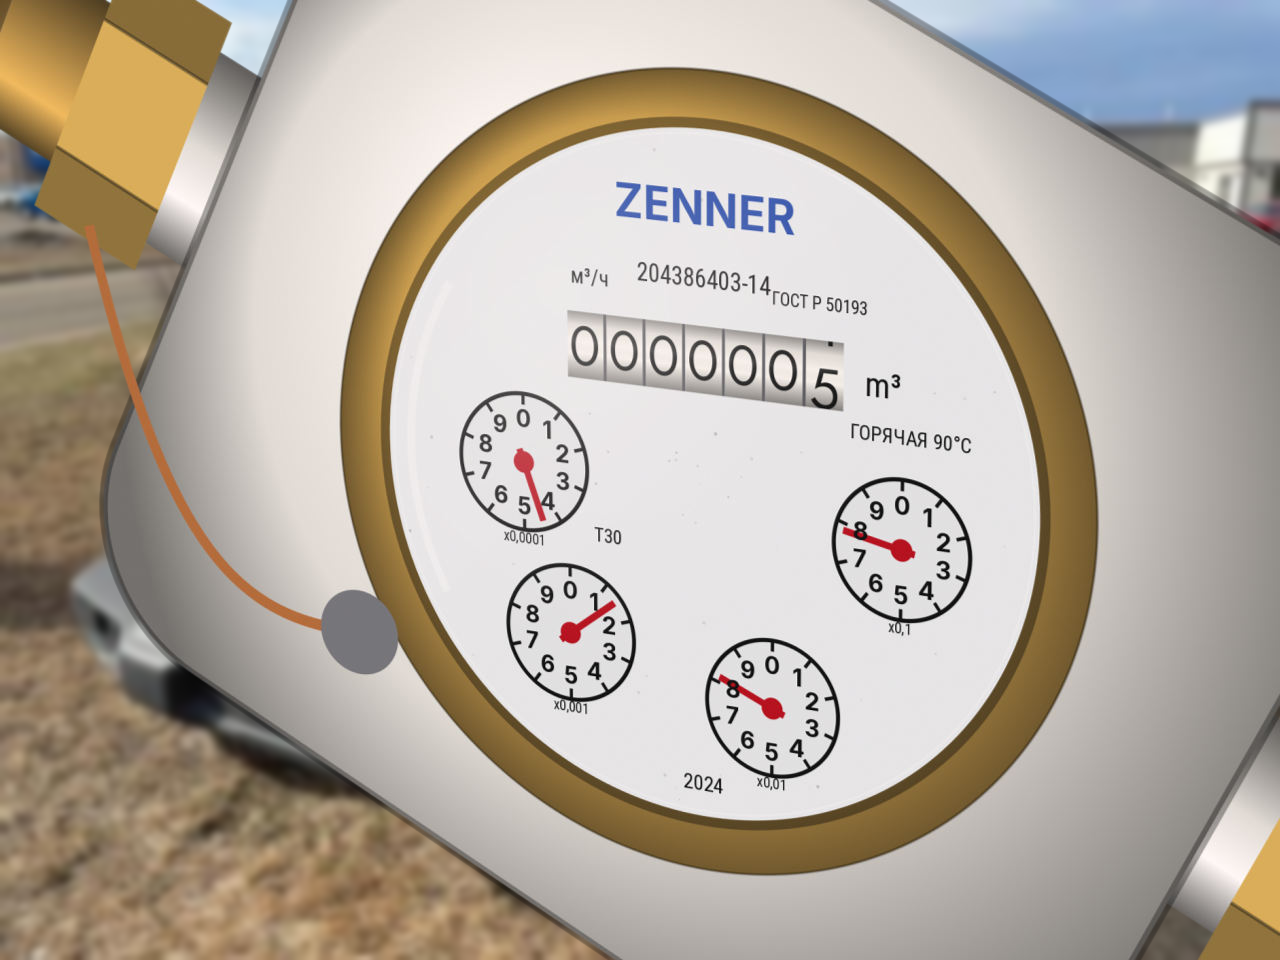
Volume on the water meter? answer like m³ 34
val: m³ 4.7814
